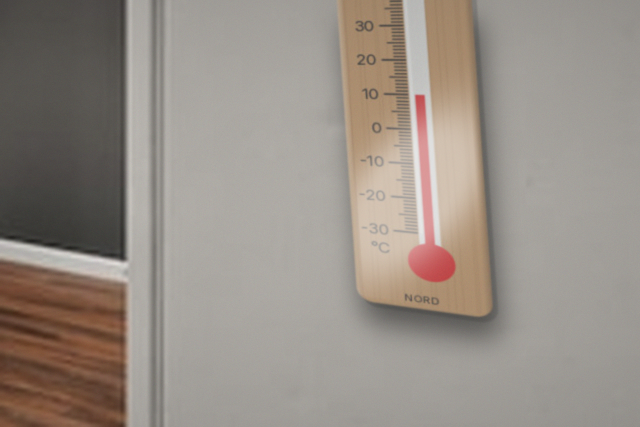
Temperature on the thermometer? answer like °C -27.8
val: °C 10
